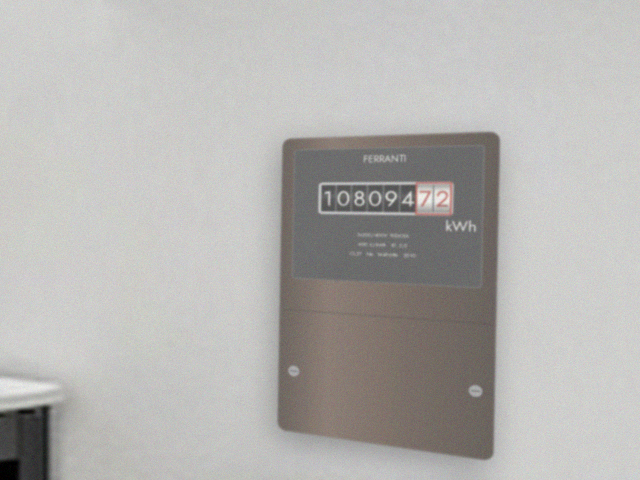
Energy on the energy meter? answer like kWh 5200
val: kWh 108094.72
